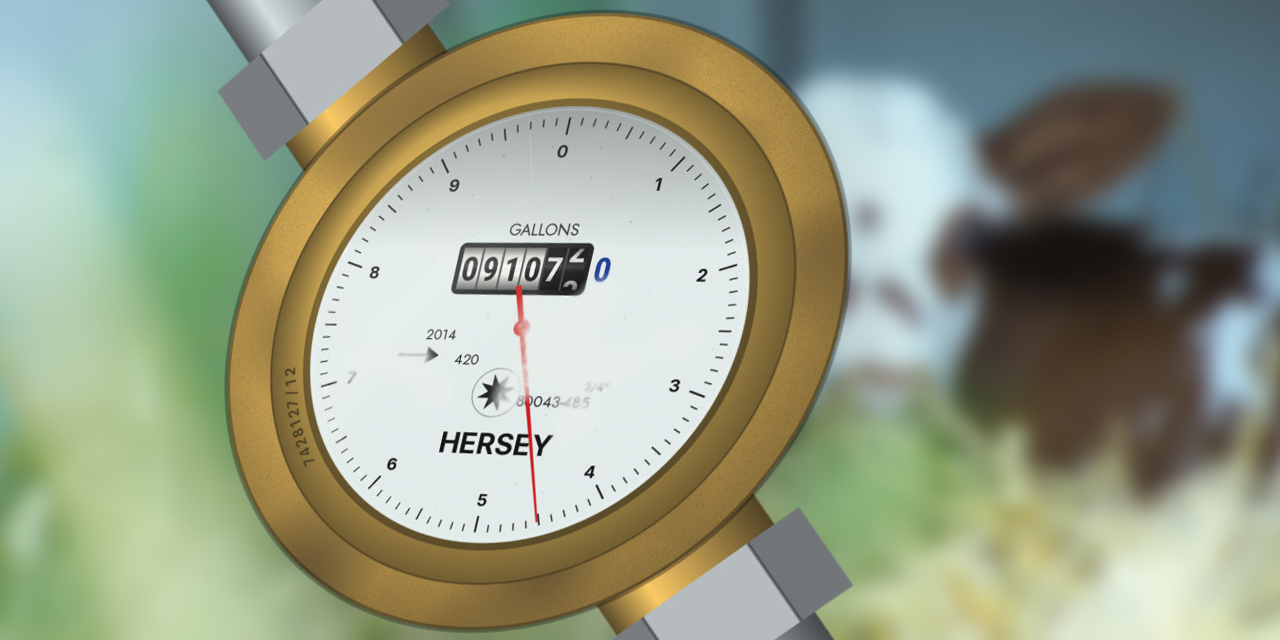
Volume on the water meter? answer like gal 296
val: gal 910724.5
